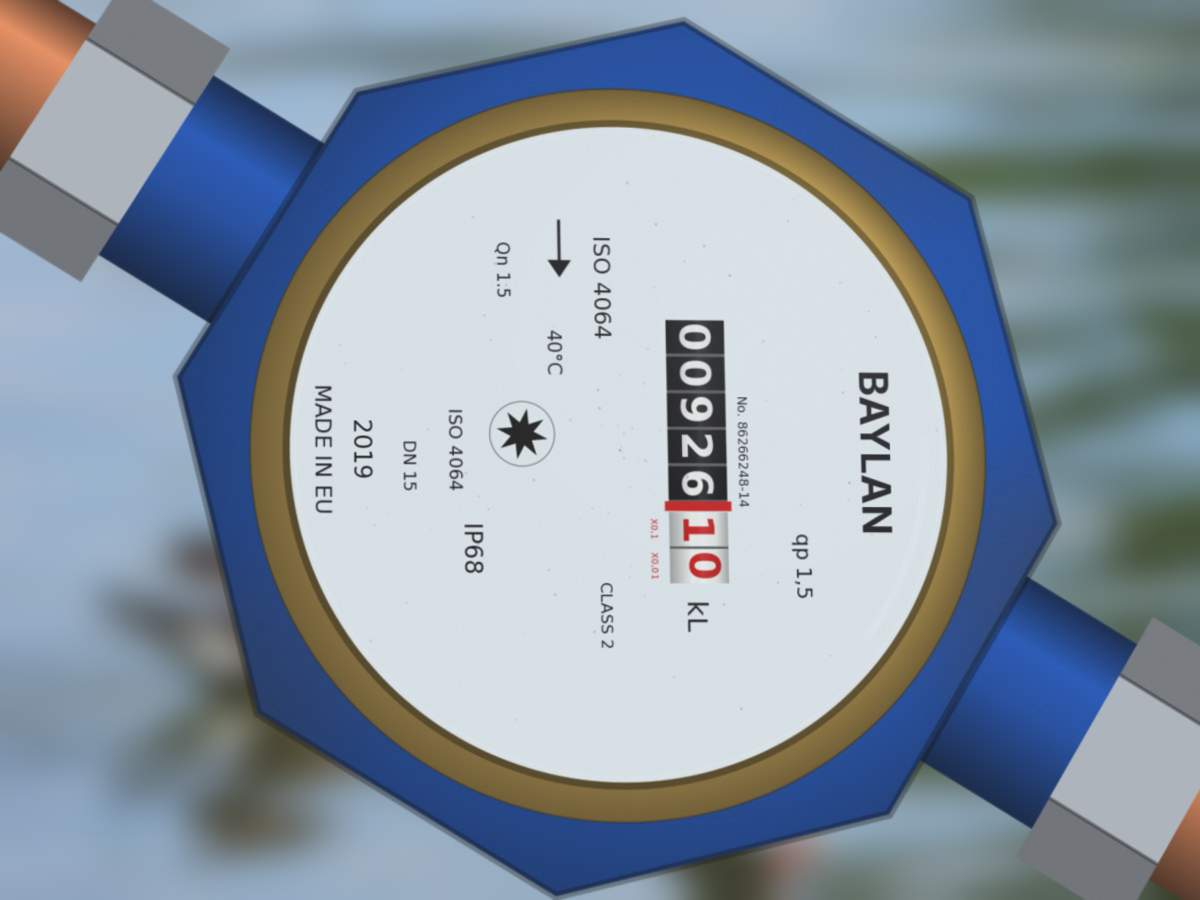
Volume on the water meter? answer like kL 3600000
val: kL 926.10
